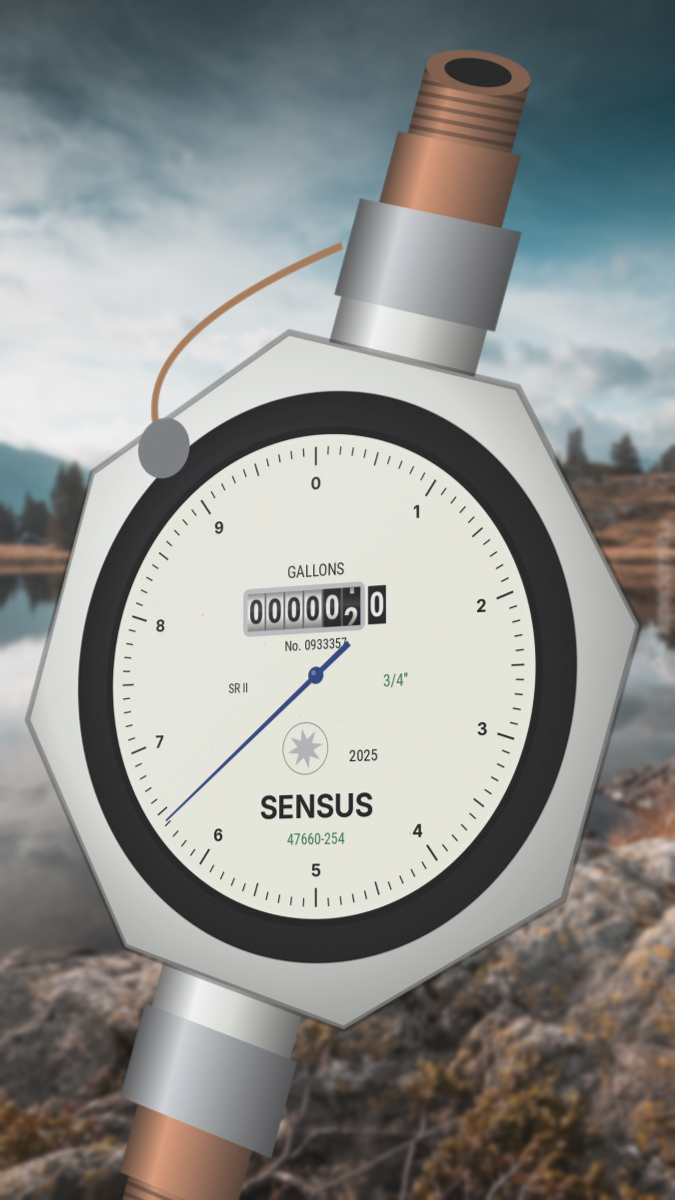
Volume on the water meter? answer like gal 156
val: gal 16.4
